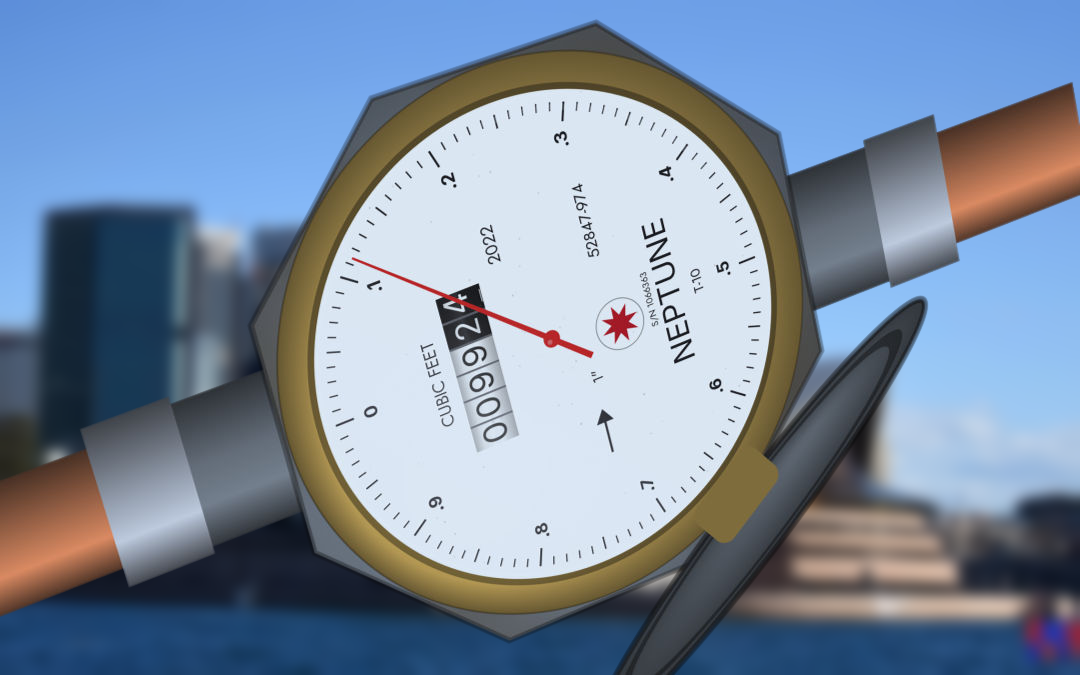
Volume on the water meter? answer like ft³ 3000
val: ft³ 9924.11
